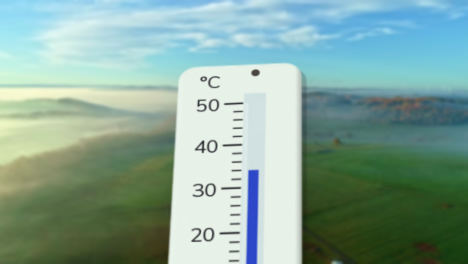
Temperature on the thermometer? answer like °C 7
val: °C 34
